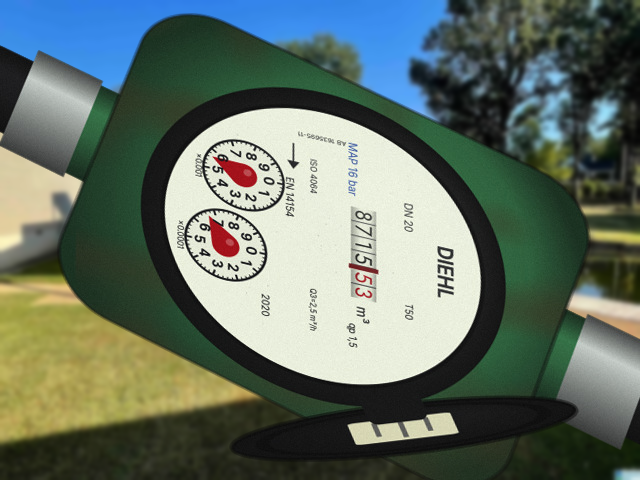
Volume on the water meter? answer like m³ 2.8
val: m³ 8715.5356
